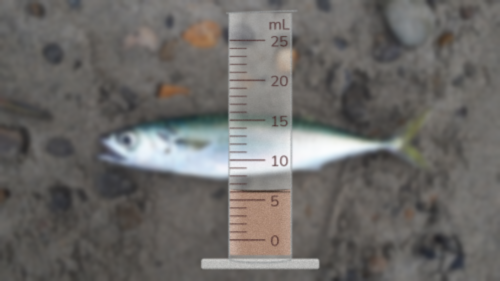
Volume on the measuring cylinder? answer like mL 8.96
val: mL 6
